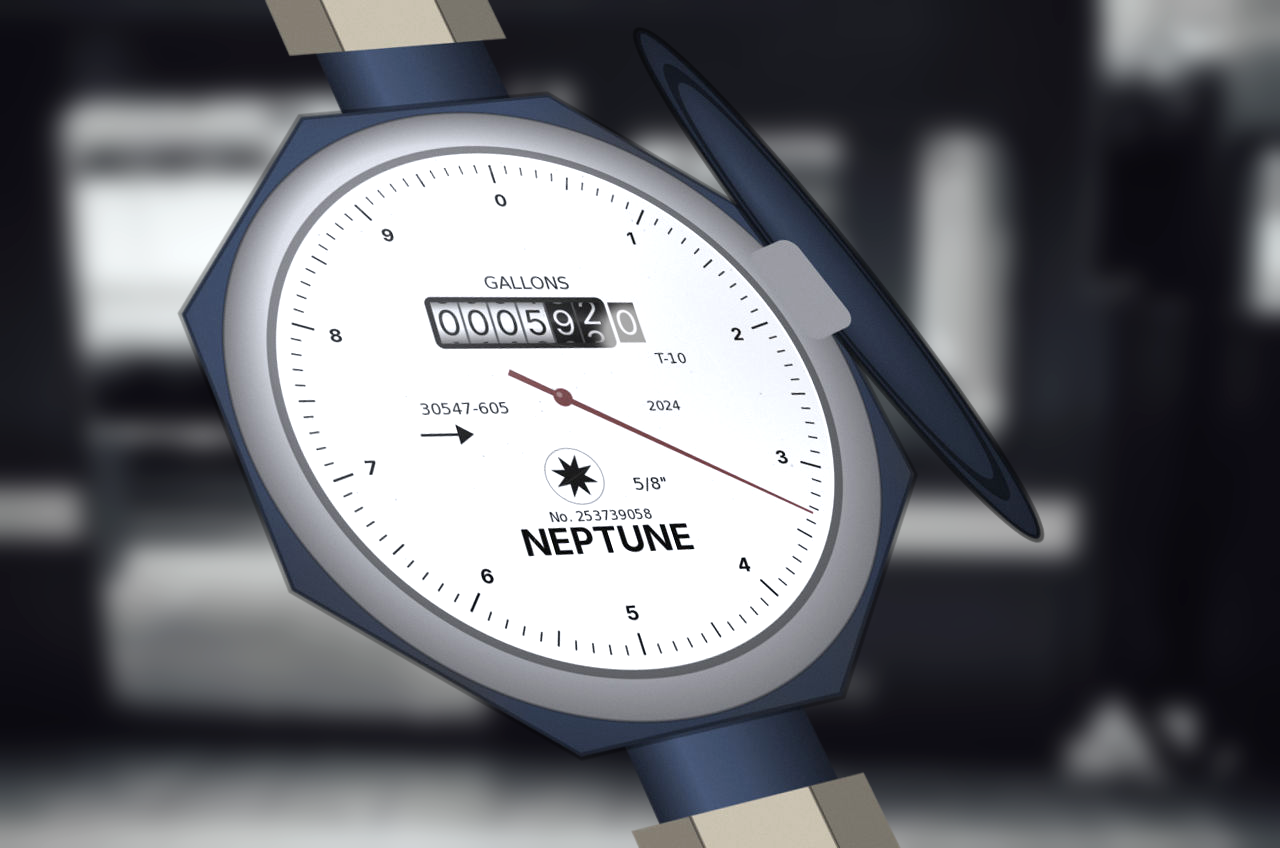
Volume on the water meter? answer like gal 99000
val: gal 5923.3
